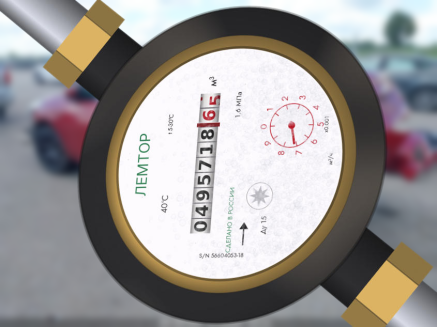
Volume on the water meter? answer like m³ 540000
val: m³ 495718.647
